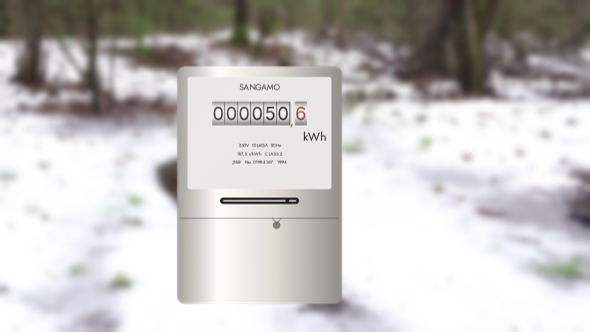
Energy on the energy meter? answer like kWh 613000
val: kWh 50.6
